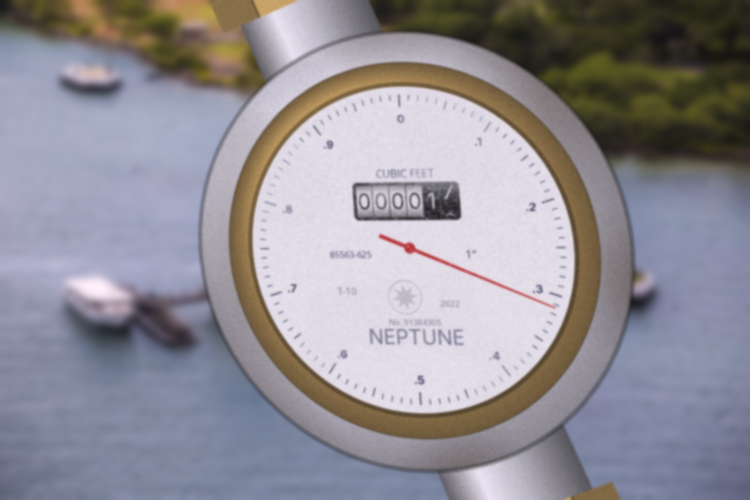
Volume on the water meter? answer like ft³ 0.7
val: ft³ 17.31
